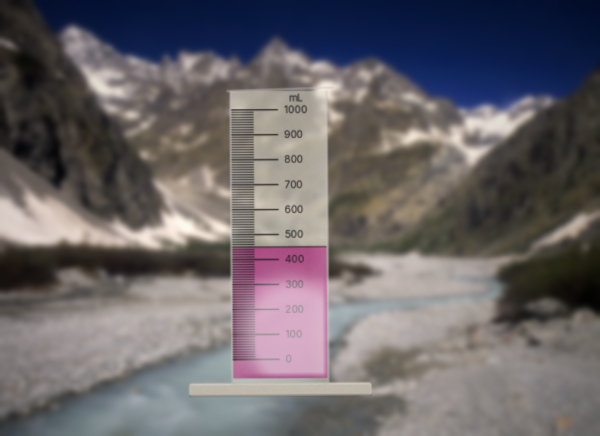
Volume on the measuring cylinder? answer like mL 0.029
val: mL 450
